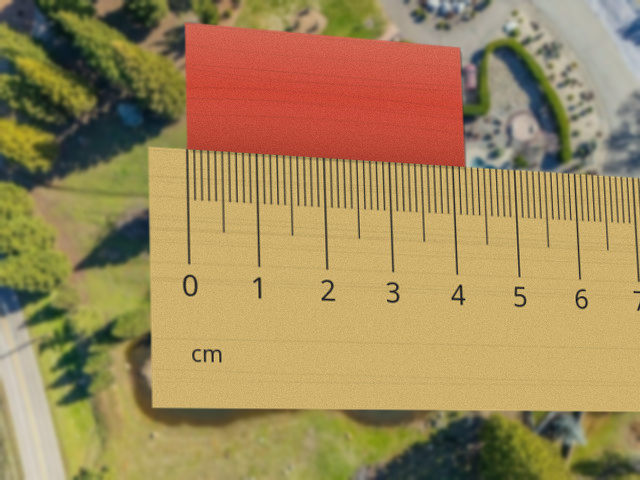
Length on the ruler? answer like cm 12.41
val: cm 4.2
